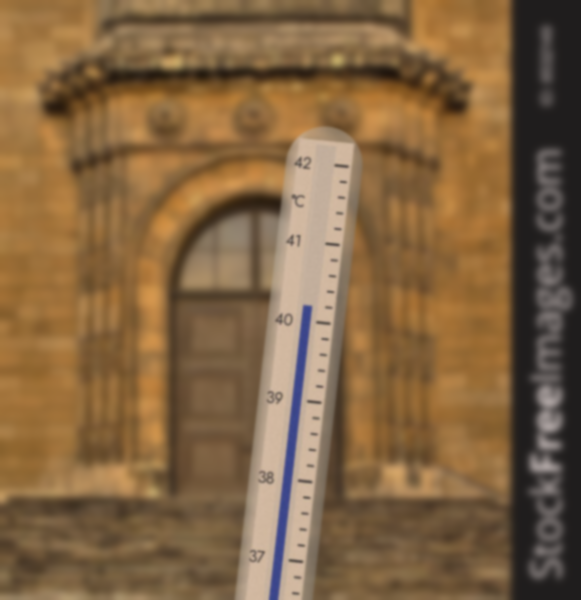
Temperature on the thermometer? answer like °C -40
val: °C 40.2
